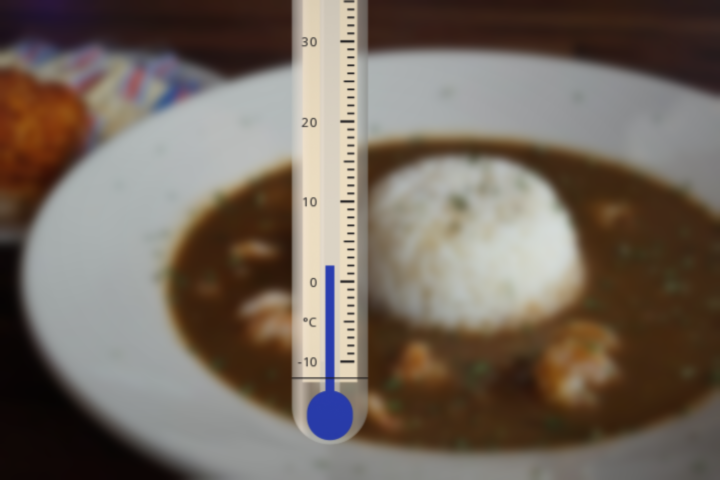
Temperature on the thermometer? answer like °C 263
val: °C 2
